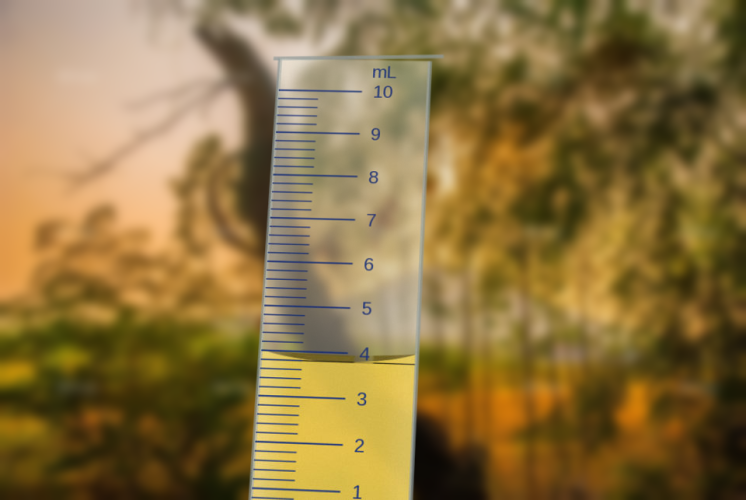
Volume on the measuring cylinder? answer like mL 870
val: mL 3.8
